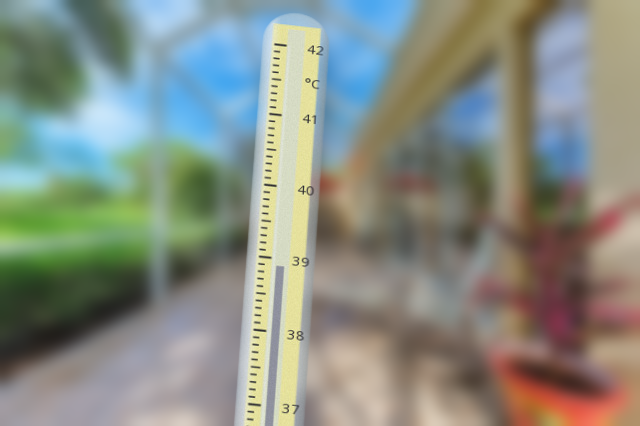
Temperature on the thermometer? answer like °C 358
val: °C 38.9
